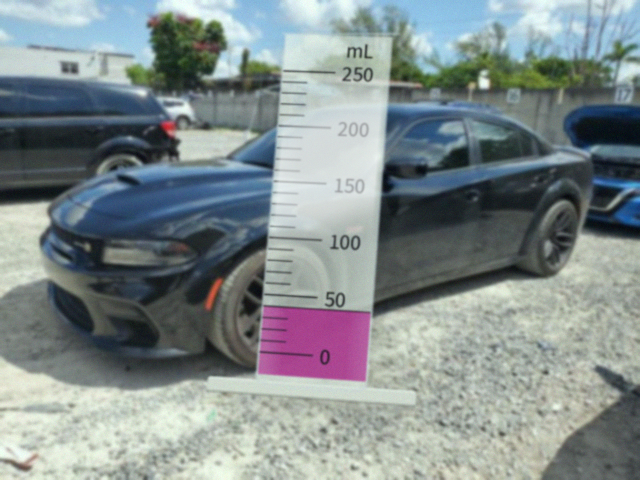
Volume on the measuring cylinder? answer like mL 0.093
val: mL 40
